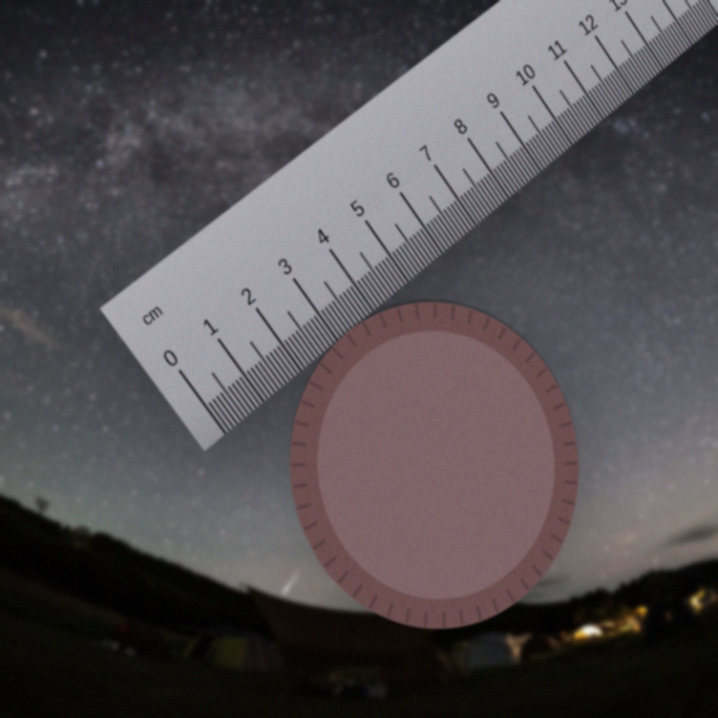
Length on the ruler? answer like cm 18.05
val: cm 6.5
